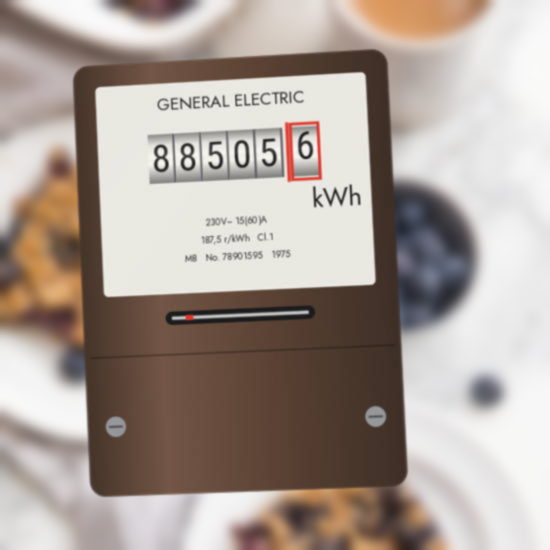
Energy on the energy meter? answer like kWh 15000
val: kWh 88505.6
